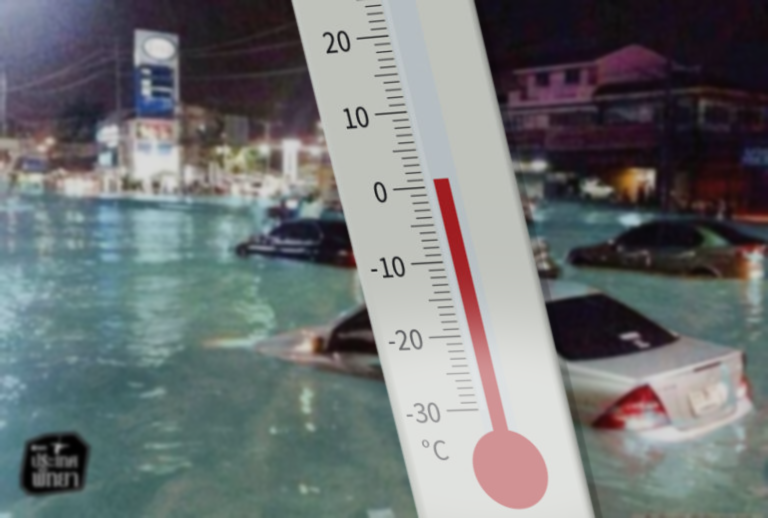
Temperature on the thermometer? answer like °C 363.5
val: °C 1
